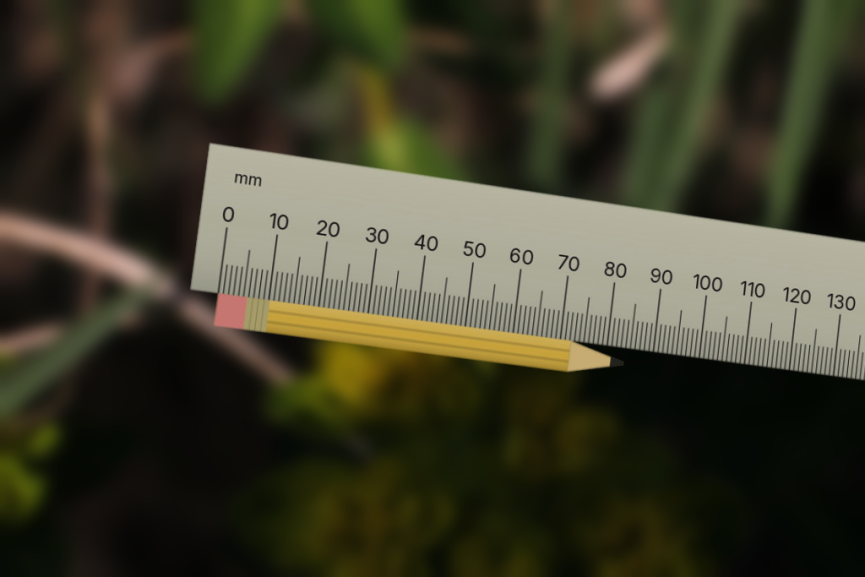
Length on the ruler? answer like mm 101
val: mm 84
